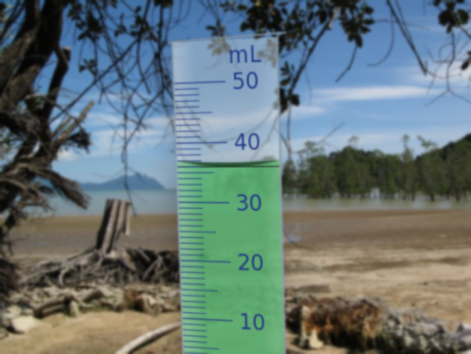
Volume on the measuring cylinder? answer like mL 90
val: mL 36
